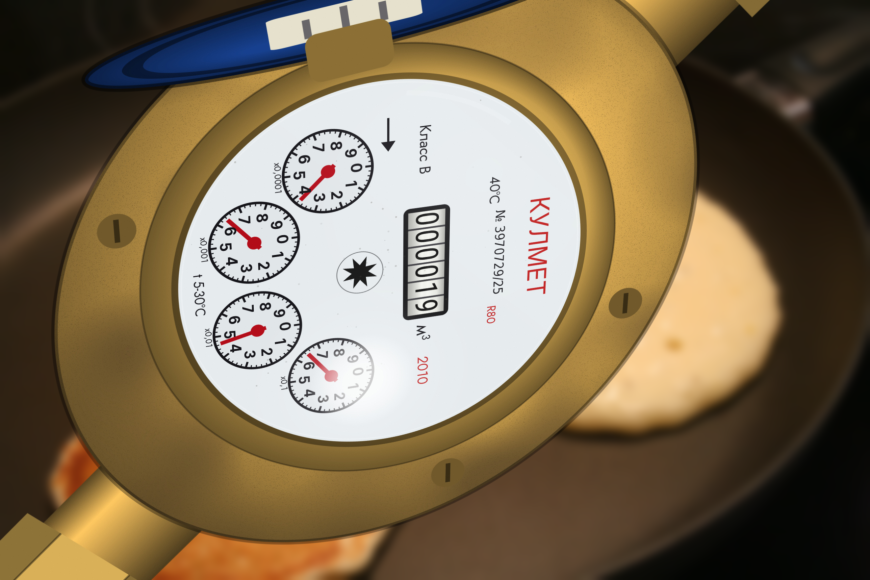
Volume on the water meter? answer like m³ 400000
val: m³ 19.6463
